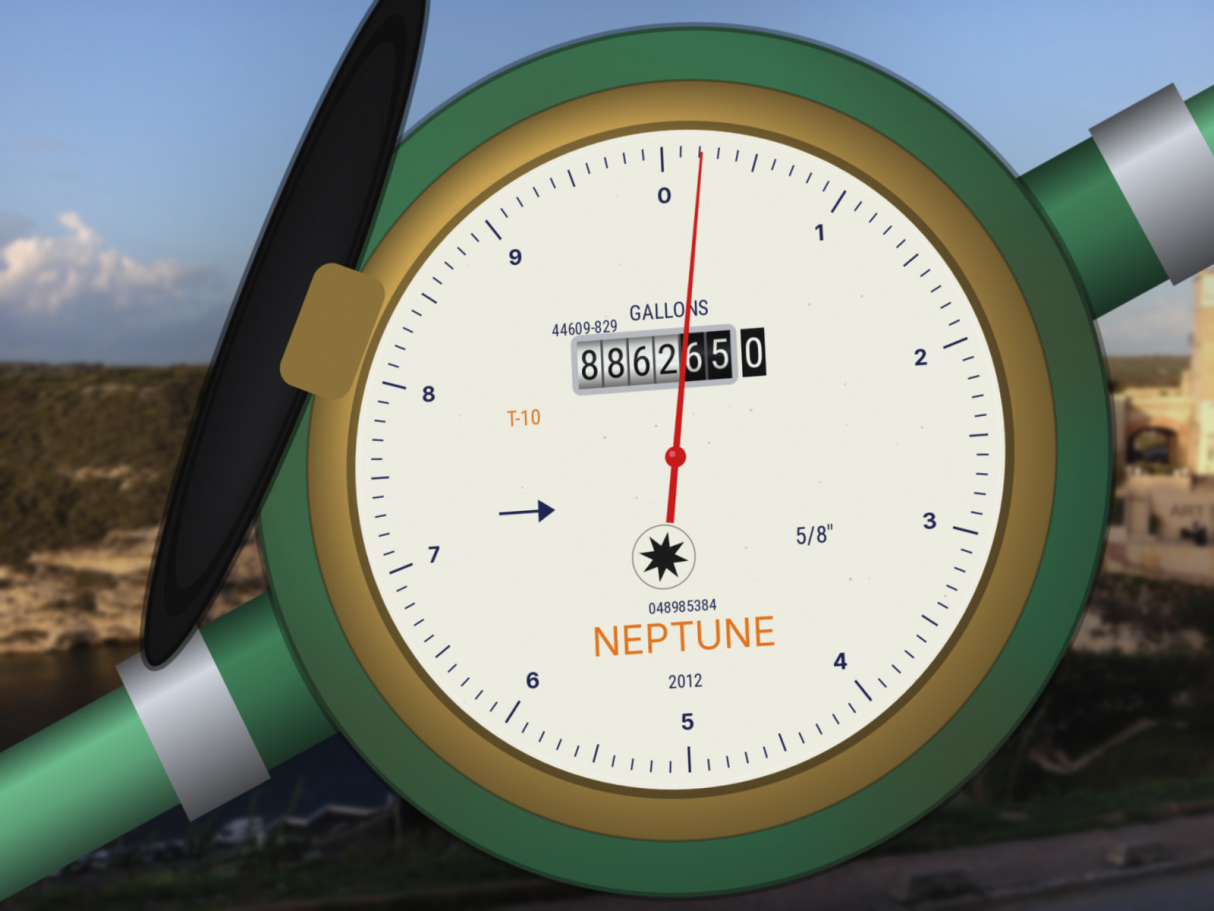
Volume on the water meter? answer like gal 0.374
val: gal 8862650.2
